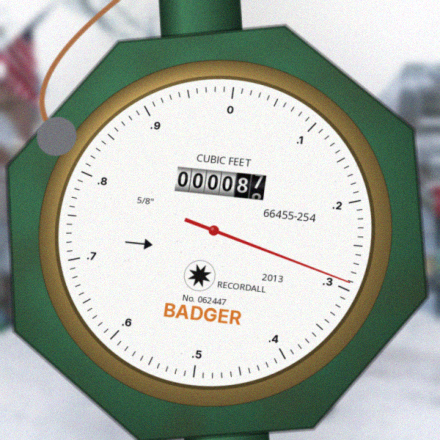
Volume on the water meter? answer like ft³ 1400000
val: ft³ 87.29
